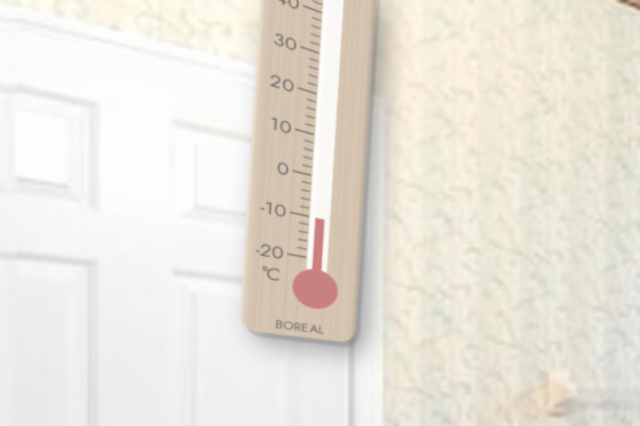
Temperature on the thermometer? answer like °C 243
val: °C -10
